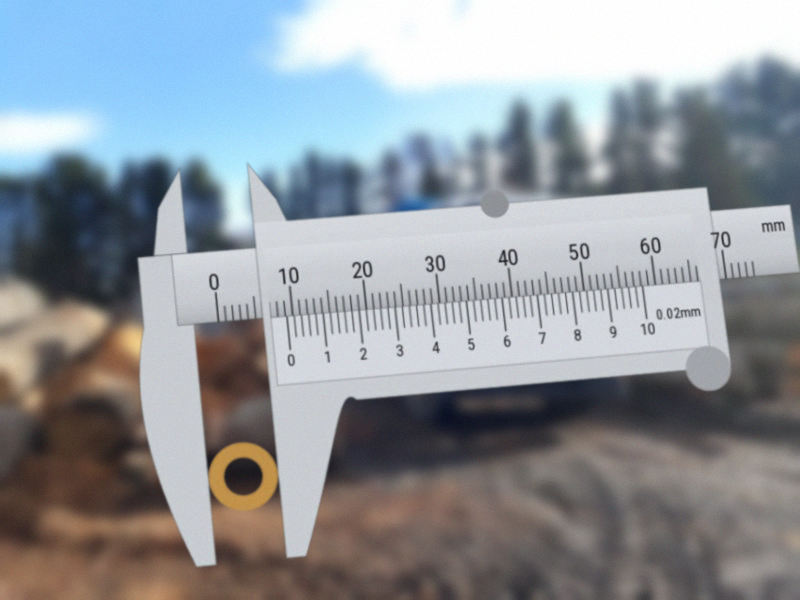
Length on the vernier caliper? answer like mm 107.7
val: mm 9.2
